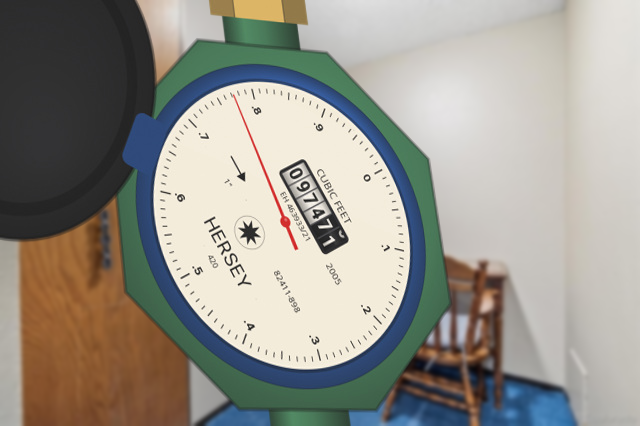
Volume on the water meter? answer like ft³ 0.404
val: ft³ 97470.77
